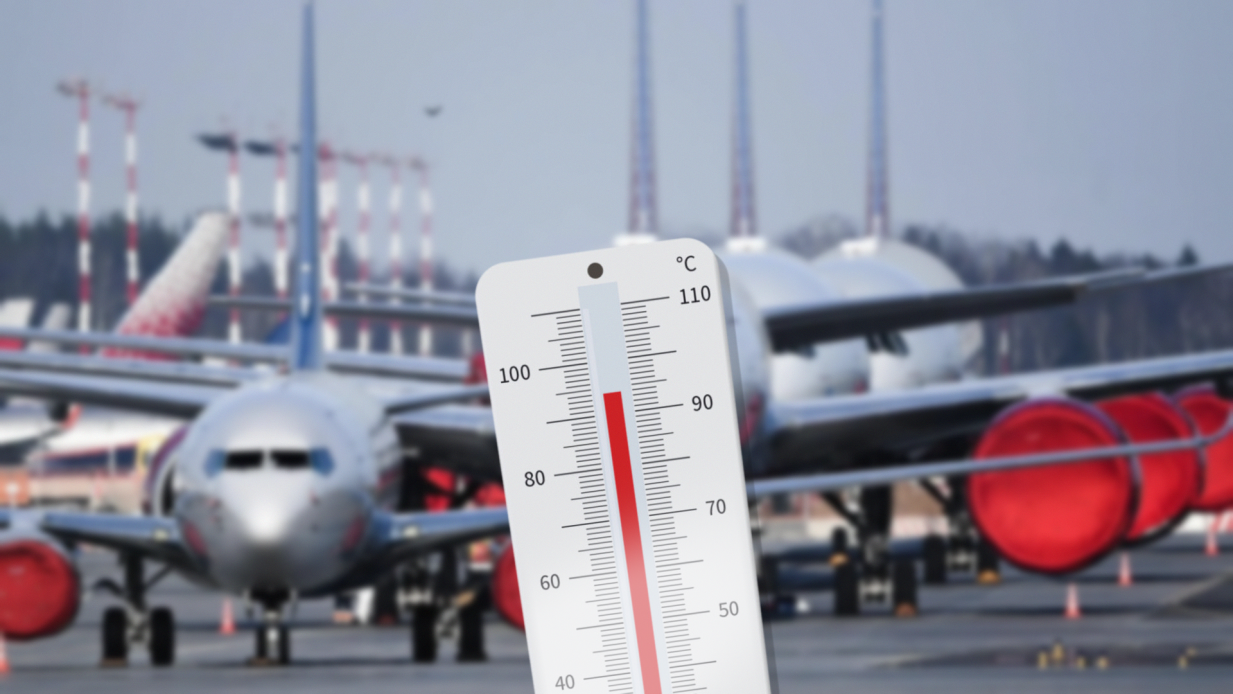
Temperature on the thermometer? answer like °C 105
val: °C 94
